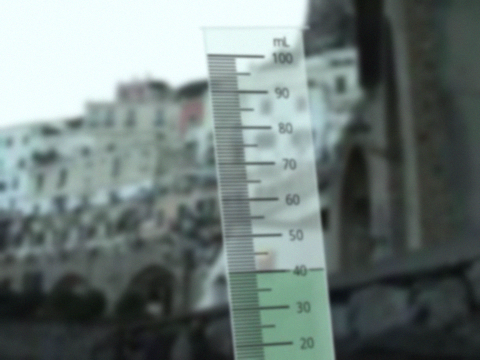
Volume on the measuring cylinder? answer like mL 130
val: mL 40
